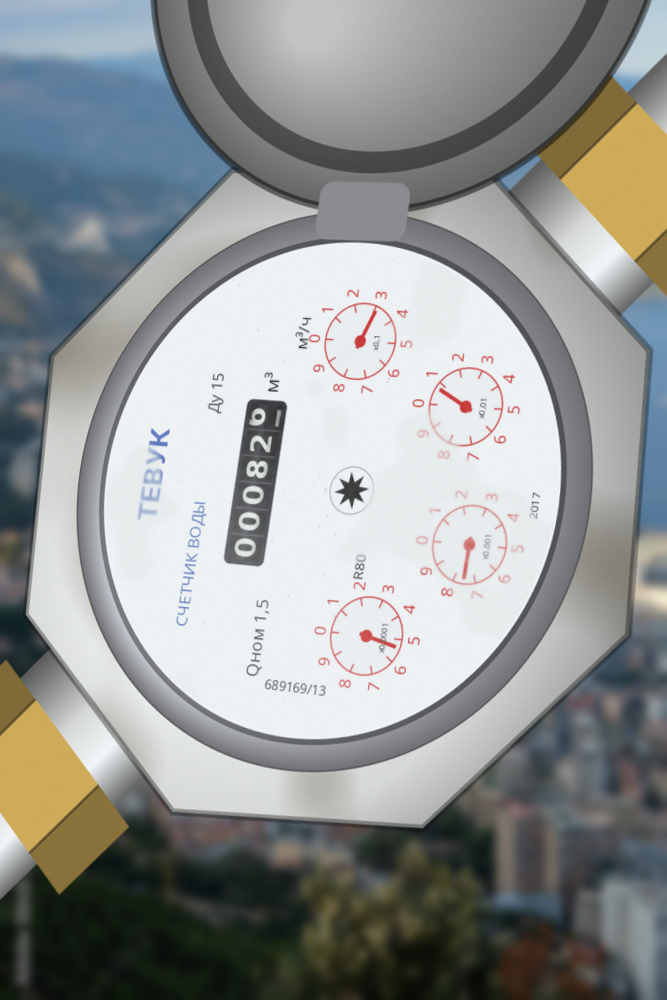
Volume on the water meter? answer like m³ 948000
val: m³ 826.3075
